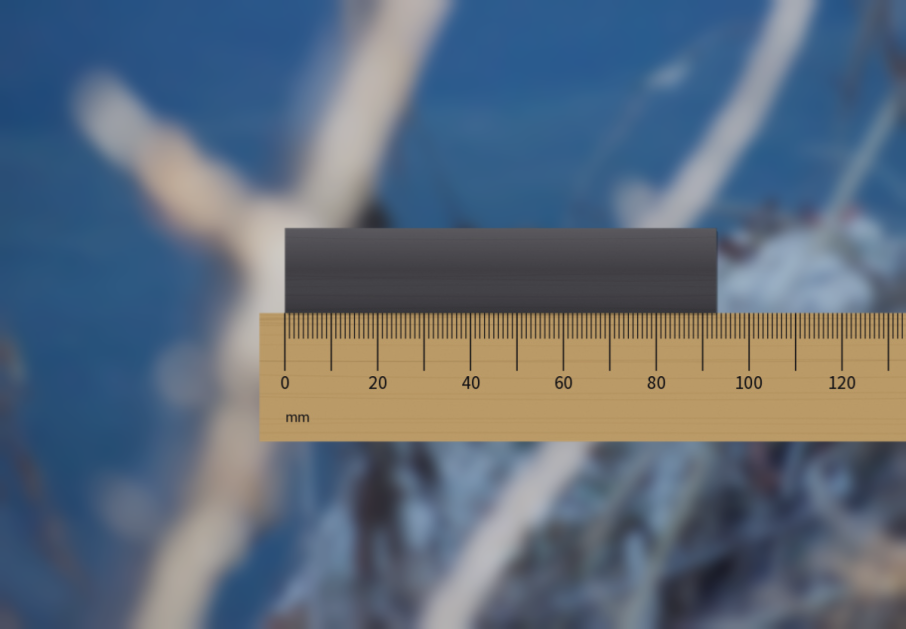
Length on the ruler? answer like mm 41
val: mm 93
